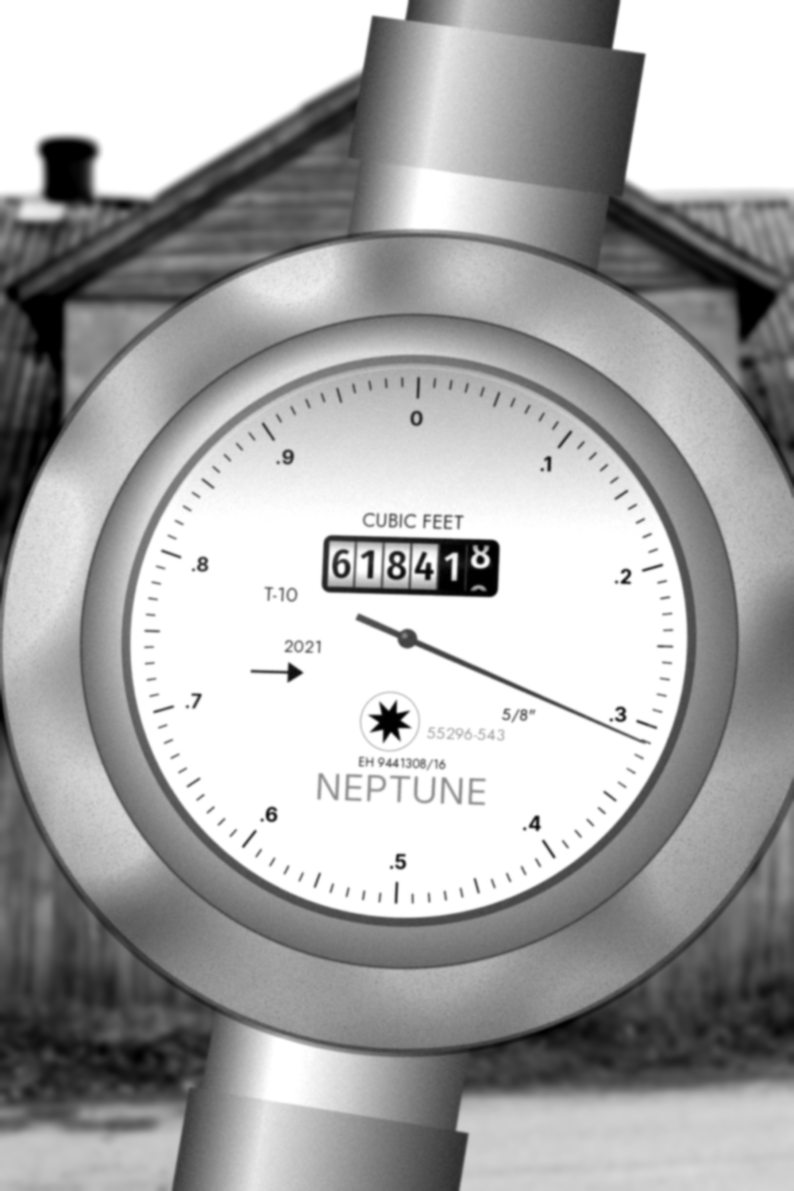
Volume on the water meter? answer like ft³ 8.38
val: ft³ 618418.31
